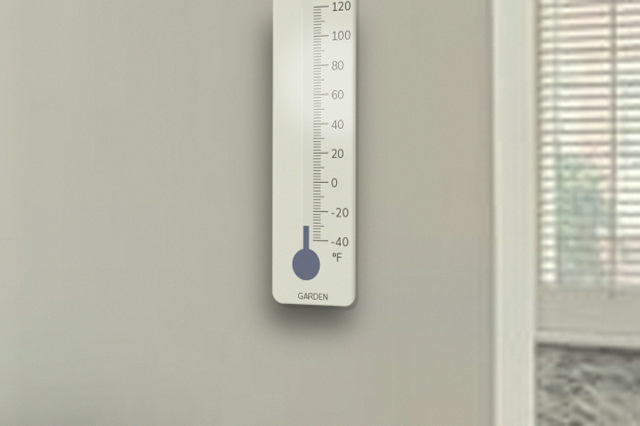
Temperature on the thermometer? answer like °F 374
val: °F -30
